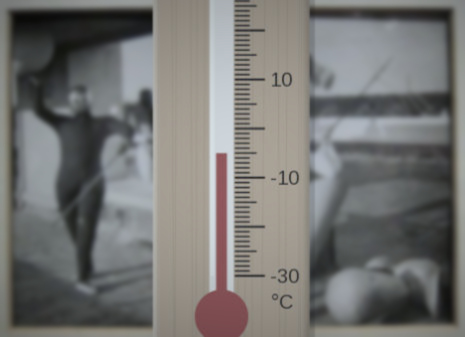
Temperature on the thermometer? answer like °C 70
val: °C -5
